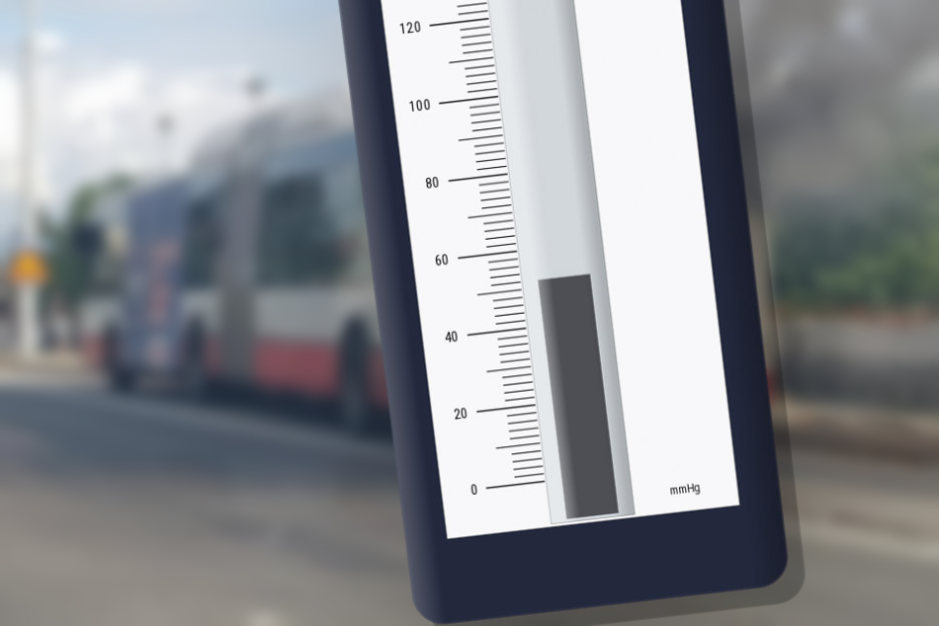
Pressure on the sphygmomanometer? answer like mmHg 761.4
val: mmHg 52
